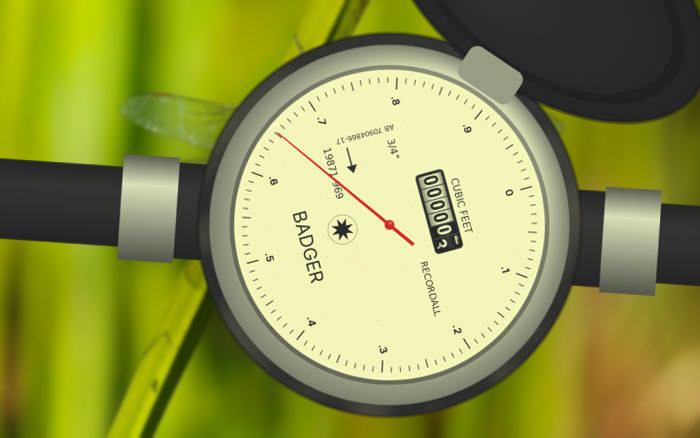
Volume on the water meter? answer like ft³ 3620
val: ft³ 2.65
